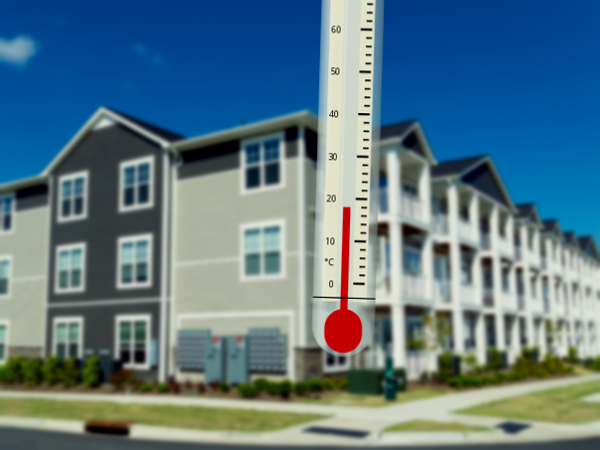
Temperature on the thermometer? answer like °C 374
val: °C 18
